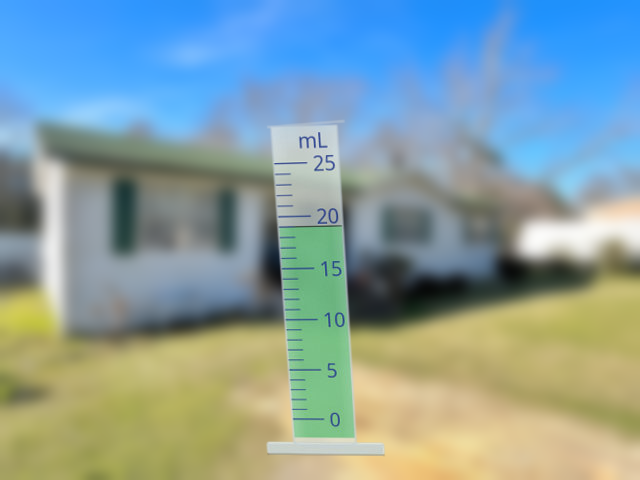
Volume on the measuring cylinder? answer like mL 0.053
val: mL 19
